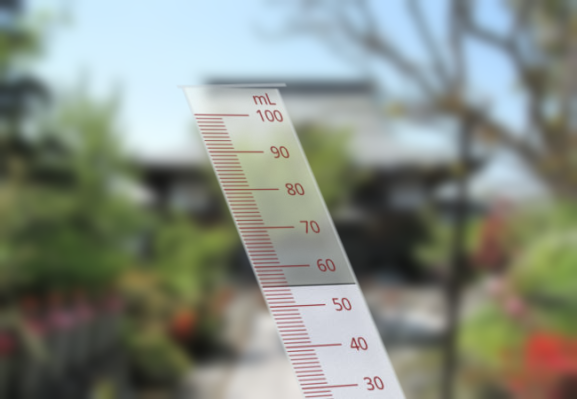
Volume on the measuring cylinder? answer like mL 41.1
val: mL 55
